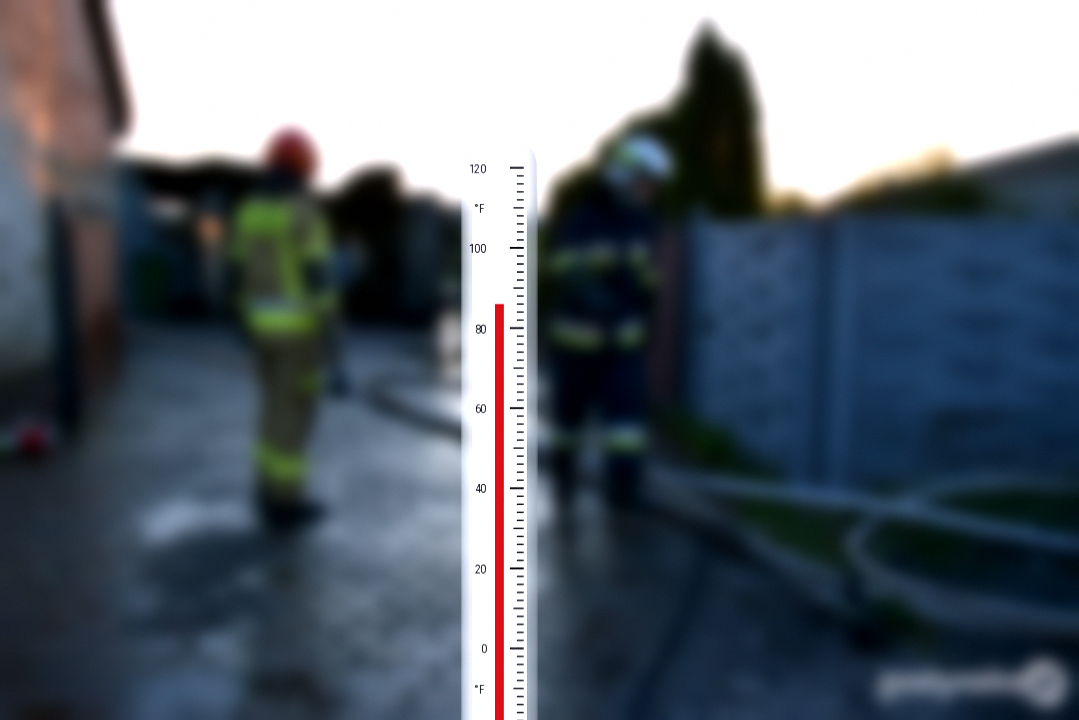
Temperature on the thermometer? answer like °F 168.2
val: °F 86
